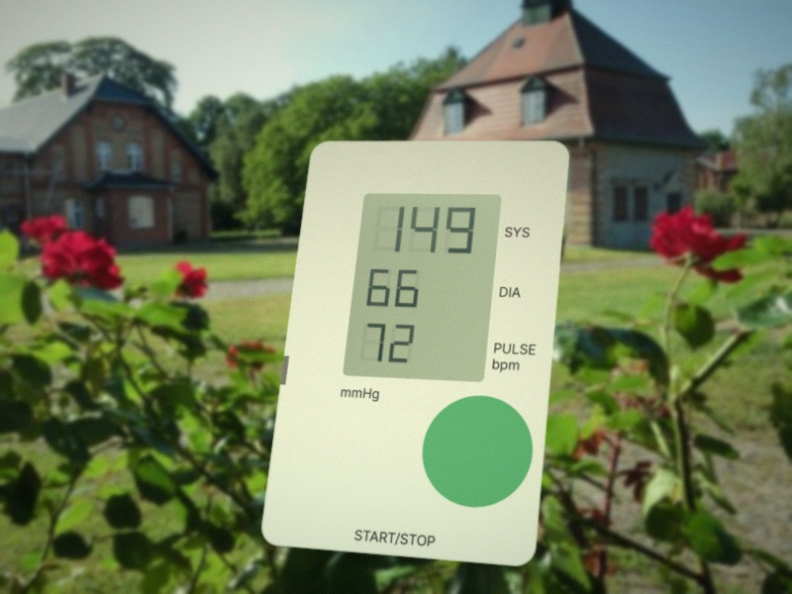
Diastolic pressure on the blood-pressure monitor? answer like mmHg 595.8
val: mmHg 66
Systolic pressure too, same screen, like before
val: mmHg 149
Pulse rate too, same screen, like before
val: bpm 72
